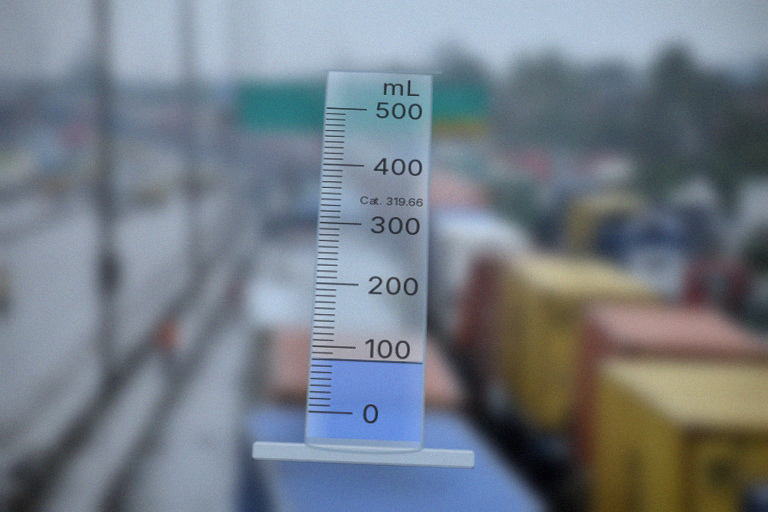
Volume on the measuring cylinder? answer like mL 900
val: mL 80
